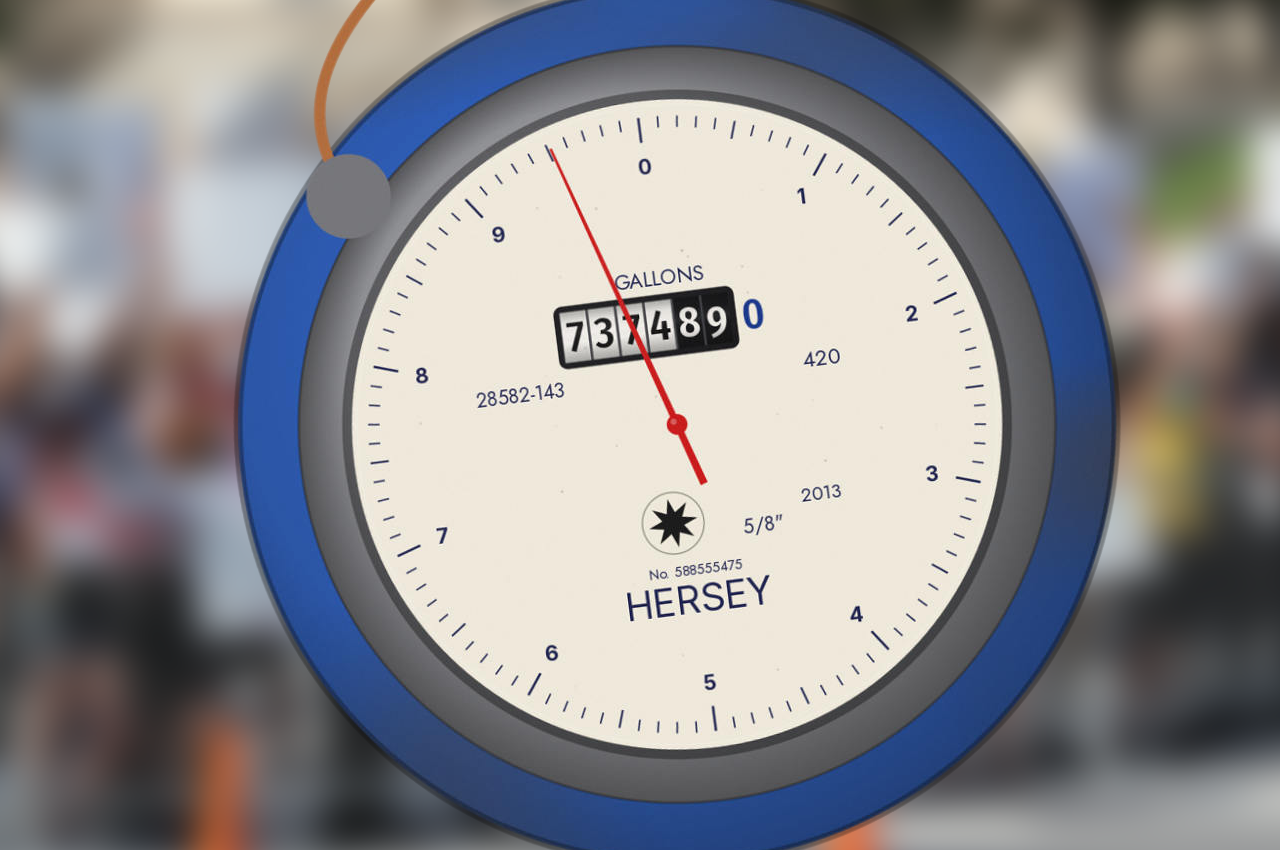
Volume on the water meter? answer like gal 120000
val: gal 7374889.5
